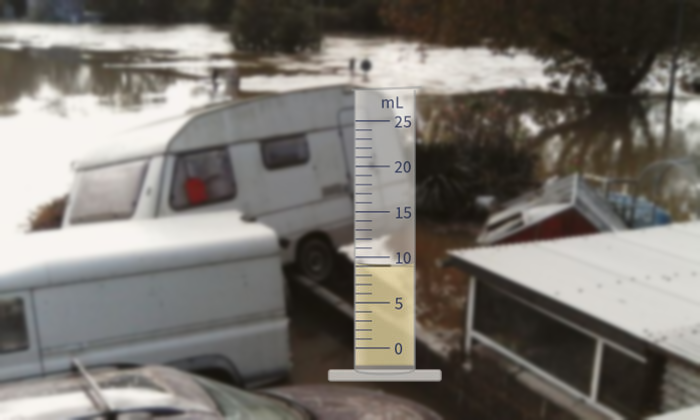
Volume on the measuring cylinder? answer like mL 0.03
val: mL 9
